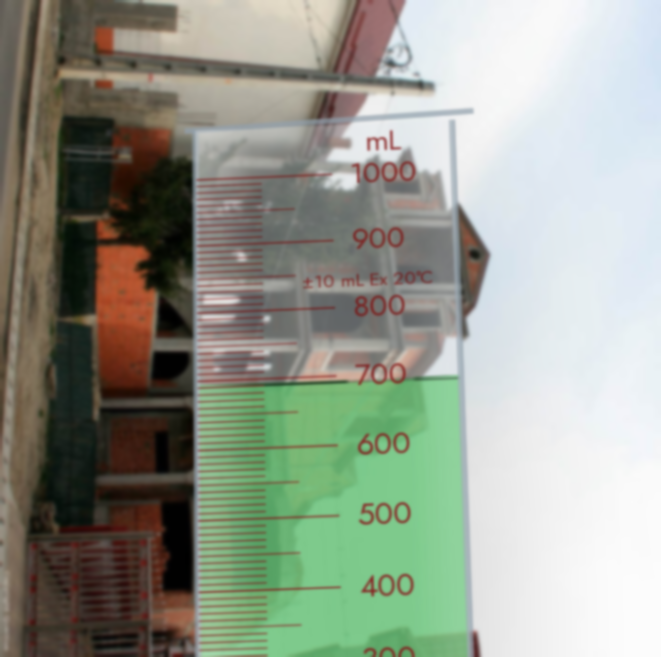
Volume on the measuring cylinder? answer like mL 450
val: mL 690
